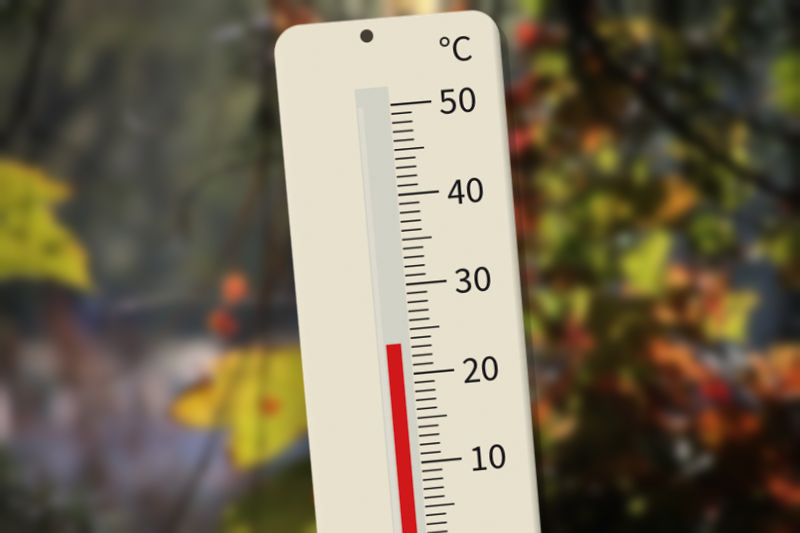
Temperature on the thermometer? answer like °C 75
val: °C 23.5
